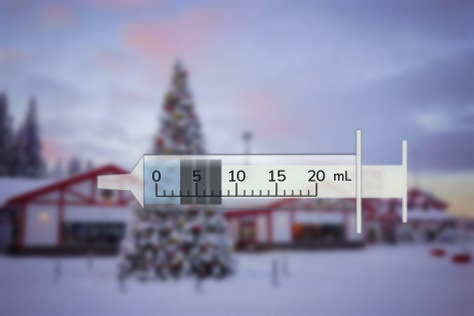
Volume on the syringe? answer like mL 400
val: mL 3
